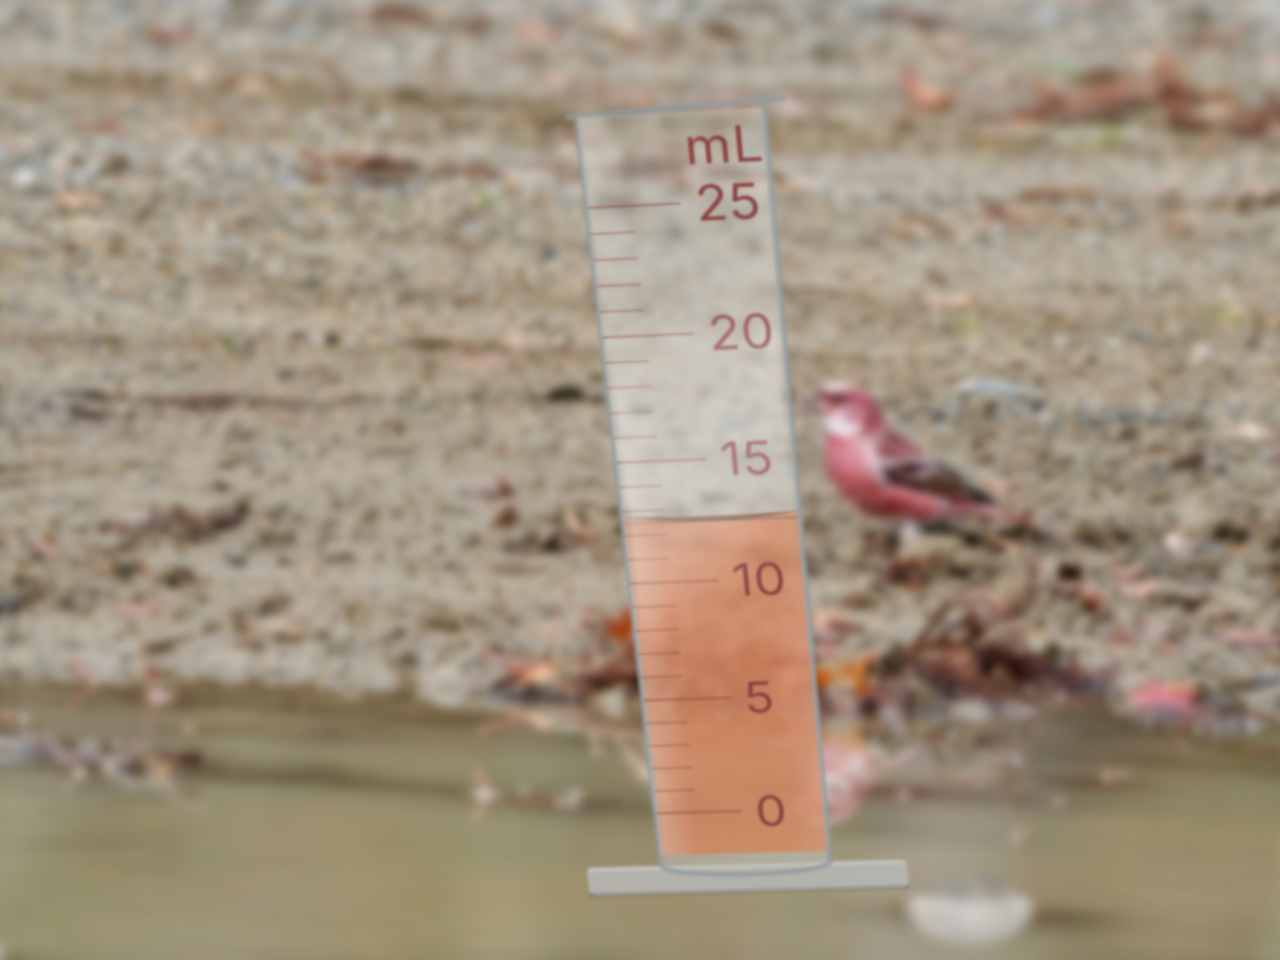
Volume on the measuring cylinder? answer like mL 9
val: mL 12.5
